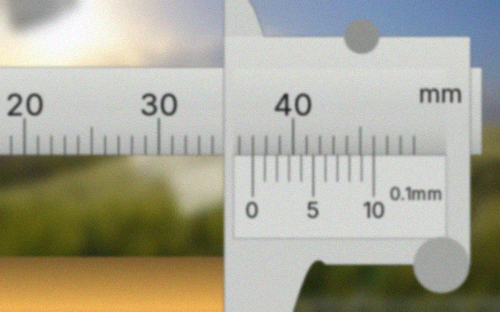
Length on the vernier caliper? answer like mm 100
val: mm 37.0
